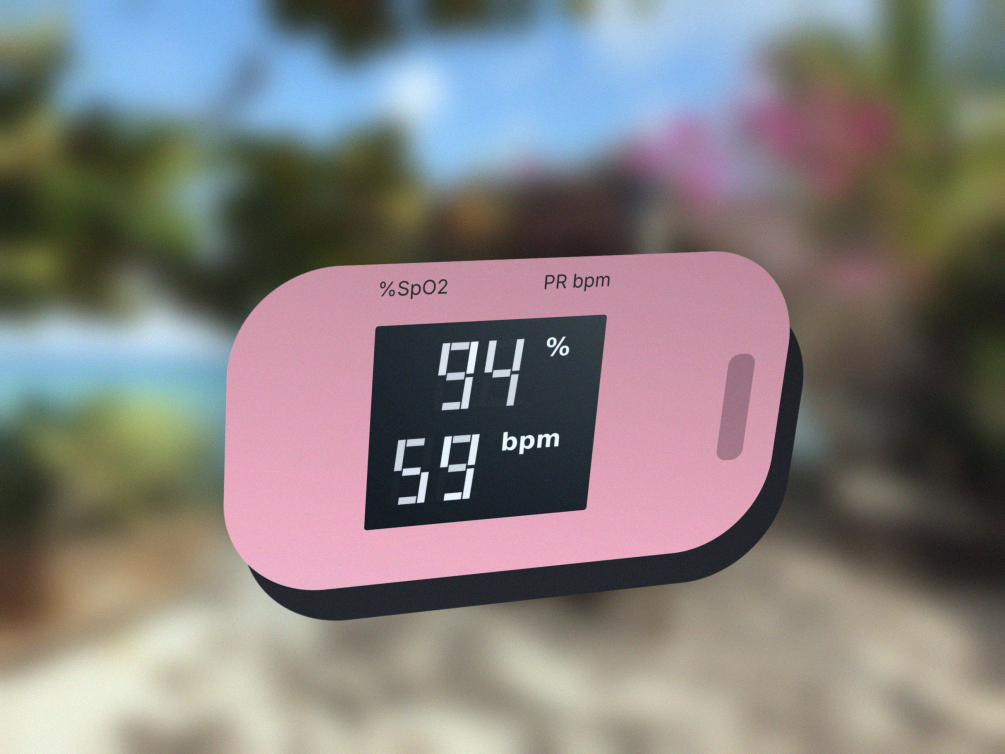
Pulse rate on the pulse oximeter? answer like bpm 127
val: bpm 59
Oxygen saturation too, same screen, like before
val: % 94
